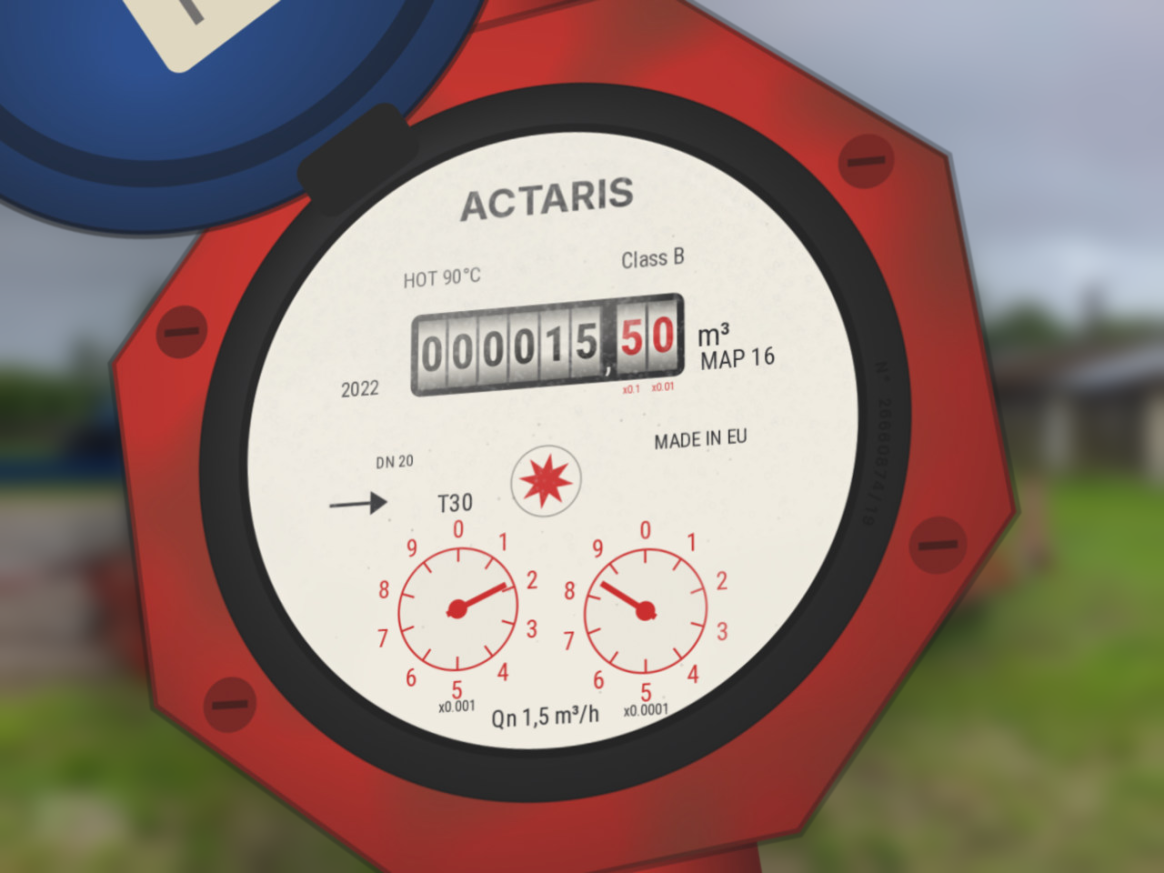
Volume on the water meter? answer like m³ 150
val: m³ 15.5018
